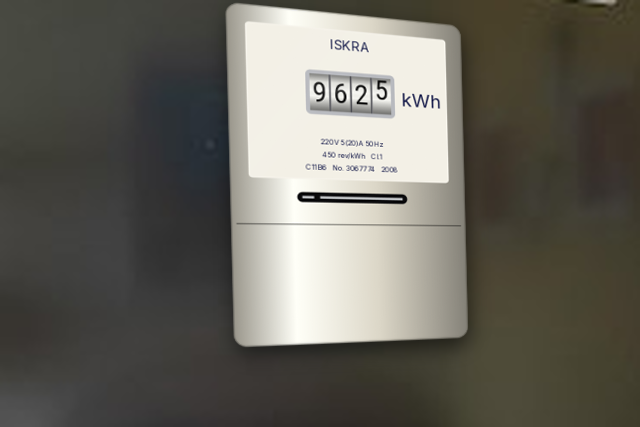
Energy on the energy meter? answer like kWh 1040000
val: kWh 9625
